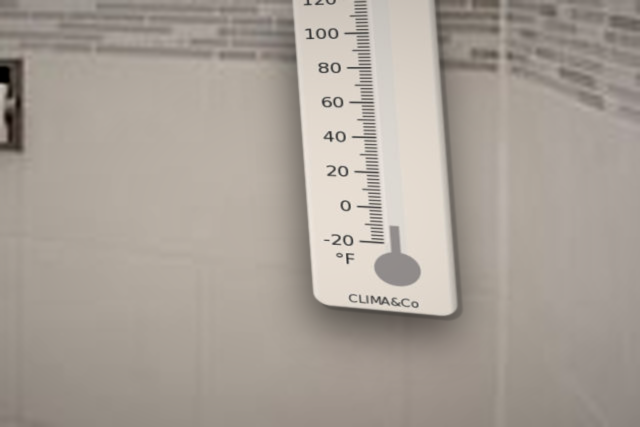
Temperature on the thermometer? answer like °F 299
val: °F -10
